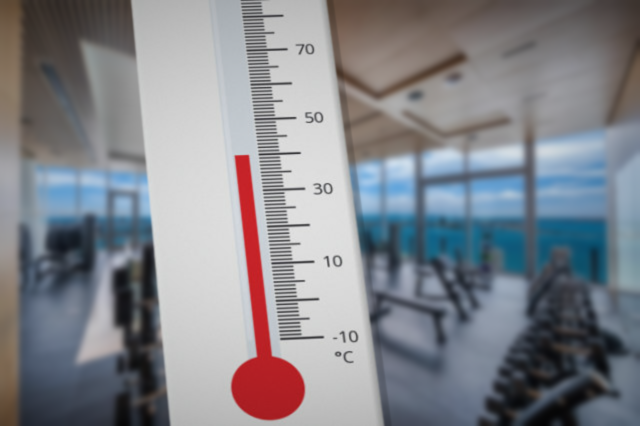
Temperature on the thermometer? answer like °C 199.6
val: °C 40
